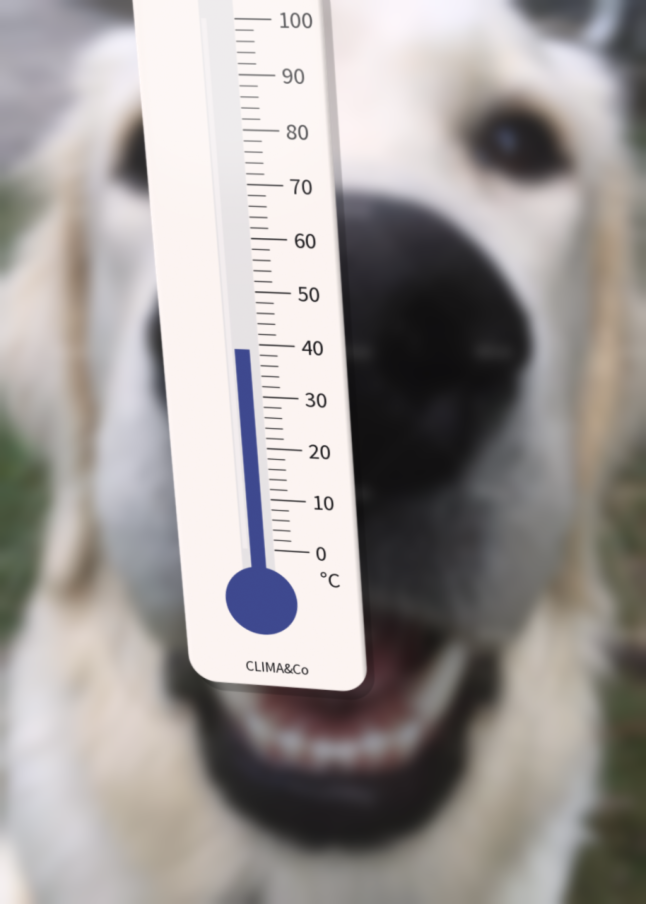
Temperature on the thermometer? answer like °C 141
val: °C 39
